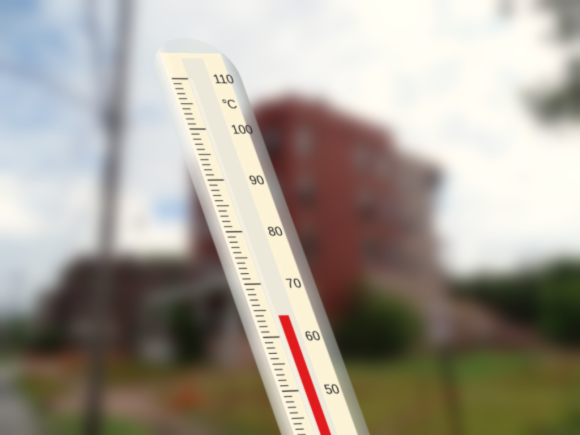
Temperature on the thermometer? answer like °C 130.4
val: °C 64
